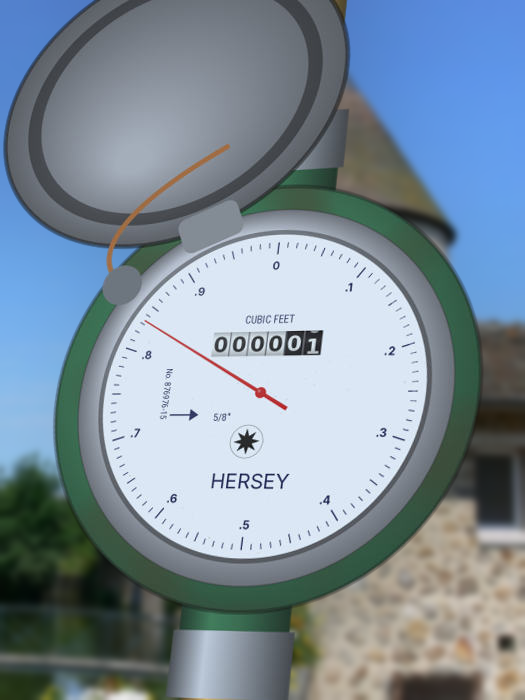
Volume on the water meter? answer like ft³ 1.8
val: ft³ 0.83
